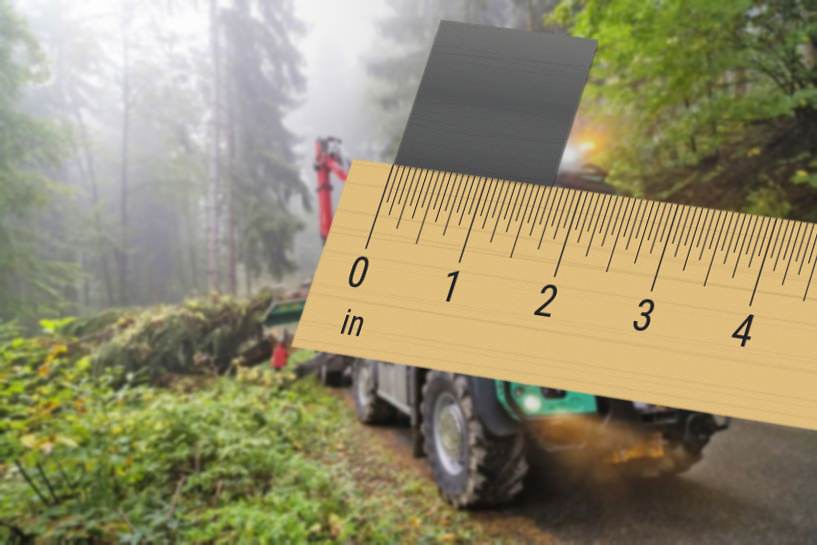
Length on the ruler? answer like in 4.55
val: in 1.6875
